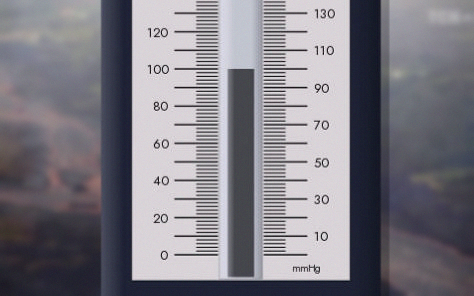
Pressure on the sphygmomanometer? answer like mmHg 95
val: mmHg 100
